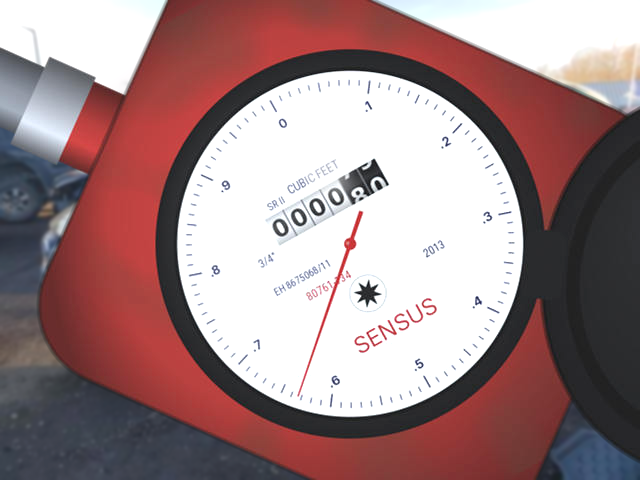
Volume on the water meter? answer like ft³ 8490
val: ft³ 79.63
